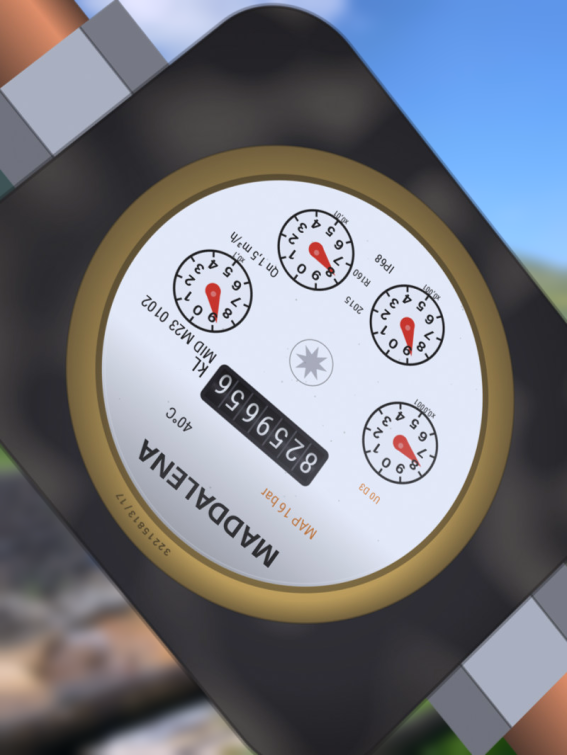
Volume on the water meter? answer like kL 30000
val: kL 8259655.8787
